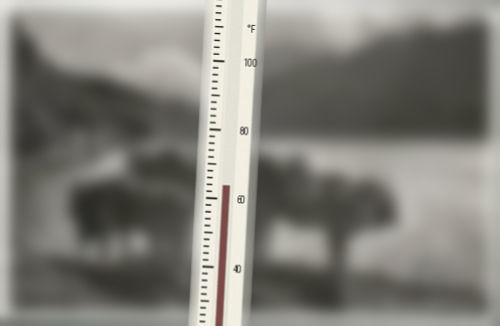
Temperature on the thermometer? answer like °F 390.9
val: °F 64
